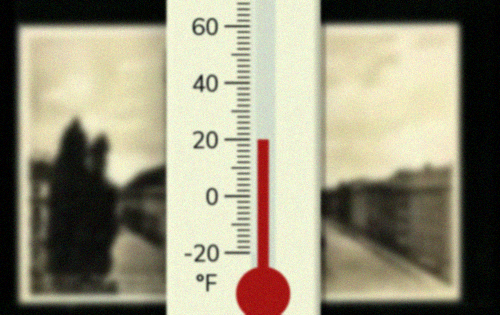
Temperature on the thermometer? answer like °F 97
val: °F 20
